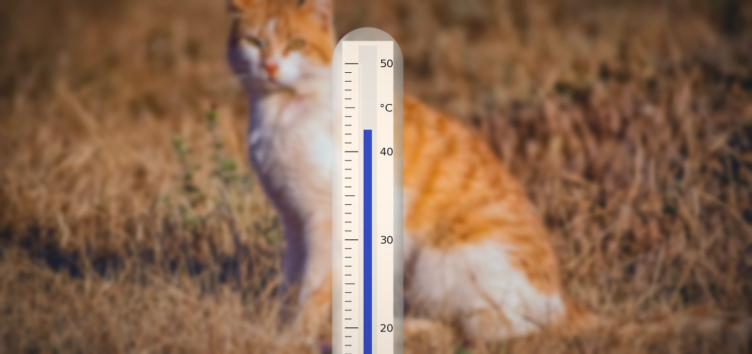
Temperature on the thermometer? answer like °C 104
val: °C 42.5
